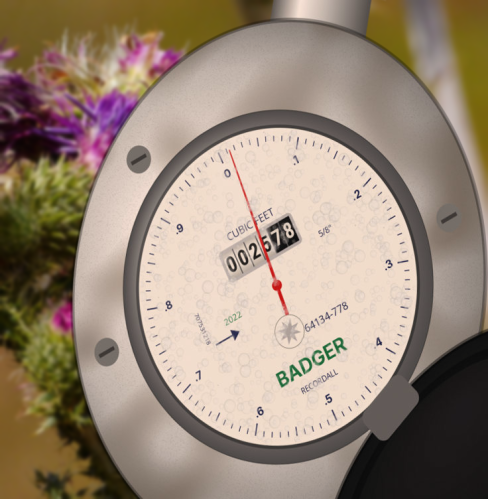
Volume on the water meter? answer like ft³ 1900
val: ft³ 2578.01
